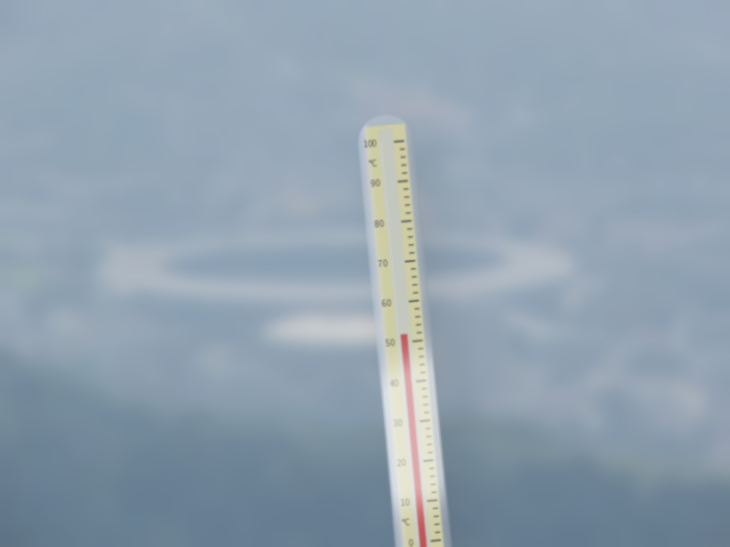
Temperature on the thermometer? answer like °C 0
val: °C 52
